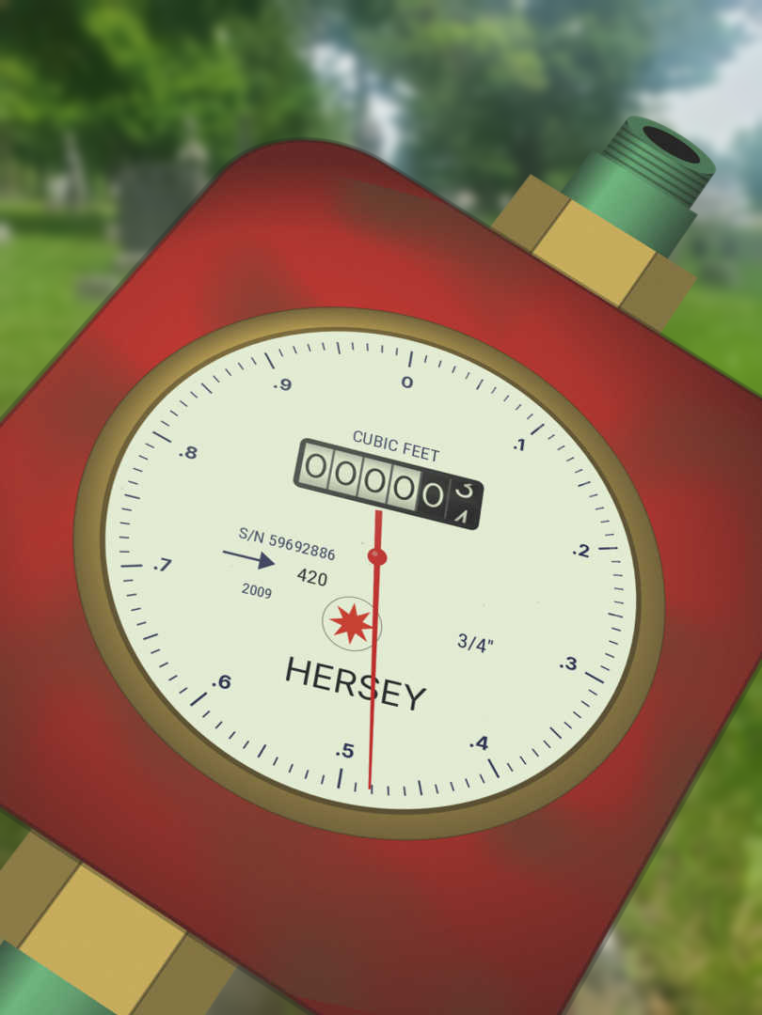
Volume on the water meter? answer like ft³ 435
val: ft³ 3.48
